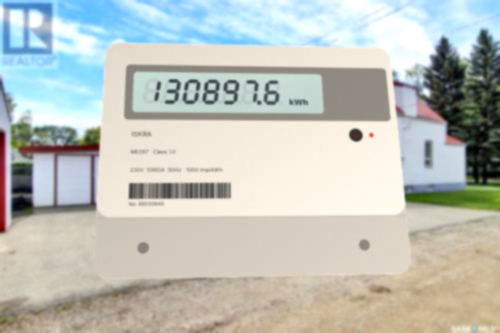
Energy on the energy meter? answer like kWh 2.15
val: kWh 130897.6
